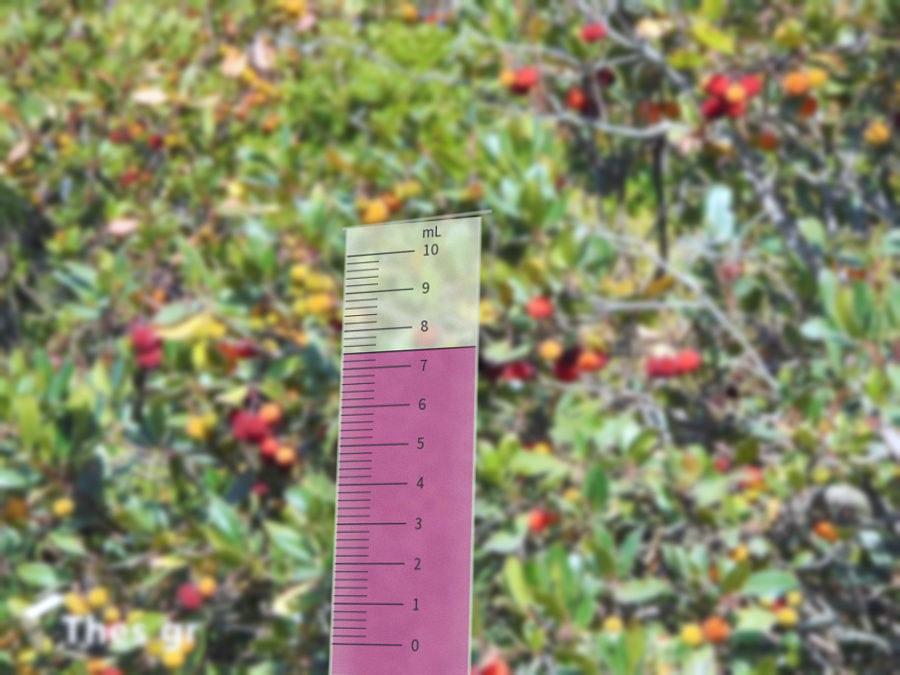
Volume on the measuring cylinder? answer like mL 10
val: mL 7.4
